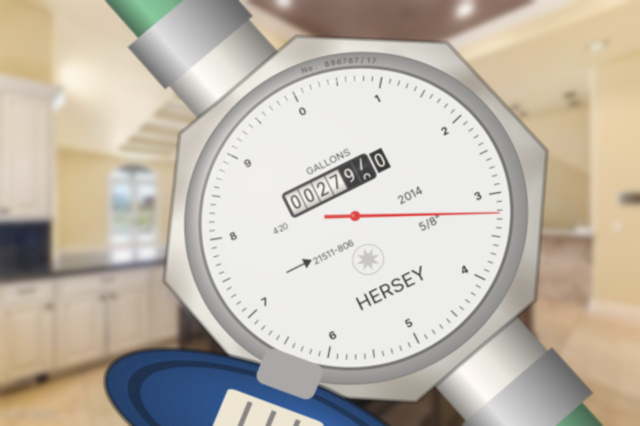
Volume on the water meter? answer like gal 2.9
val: gal 27973.2
